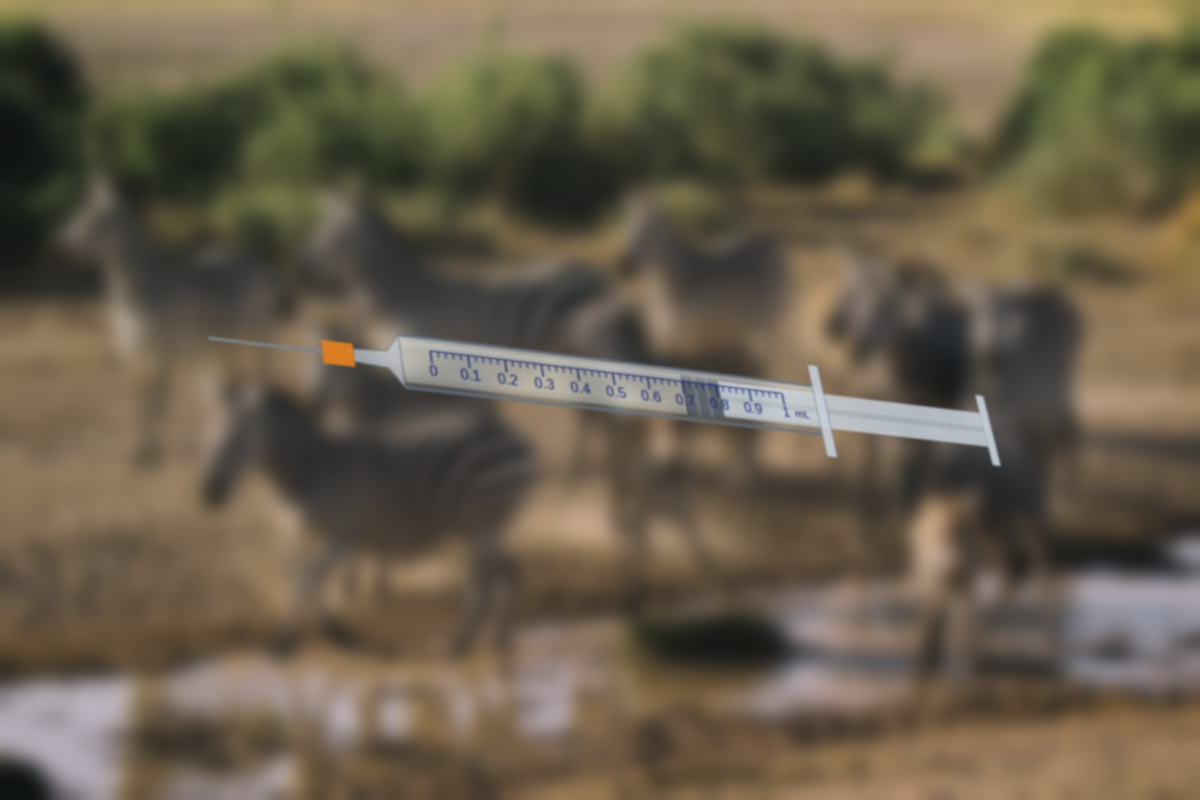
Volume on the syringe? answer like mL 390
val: mL 0.7
